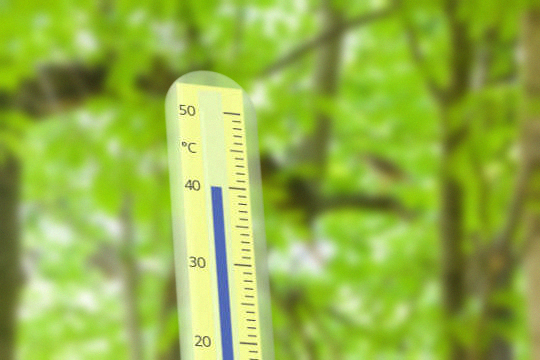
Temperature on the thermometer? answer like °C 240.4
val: °C 40
